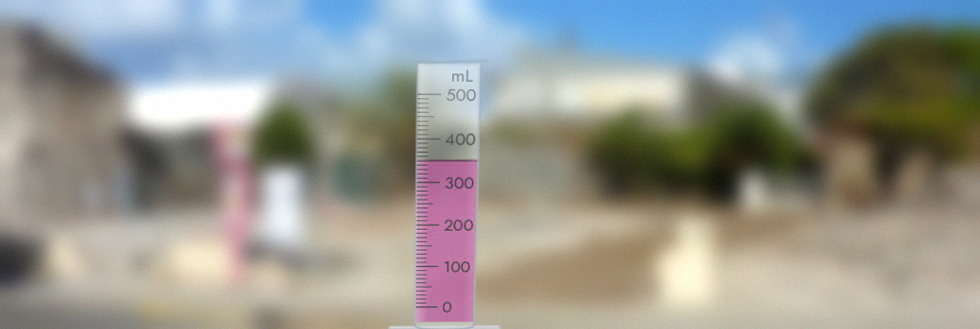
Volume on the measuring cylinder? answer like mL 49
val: mL 350
